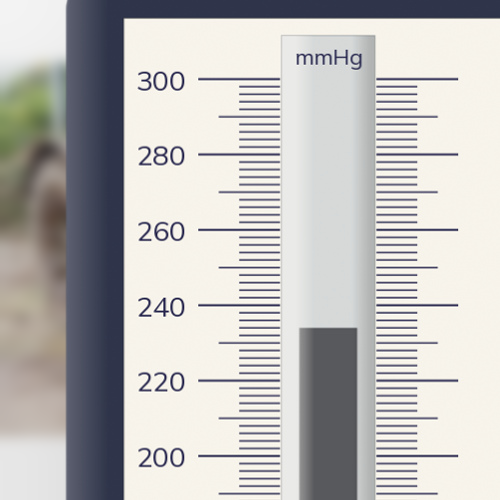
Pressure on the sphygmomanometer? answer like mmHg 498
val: mmHg 234
